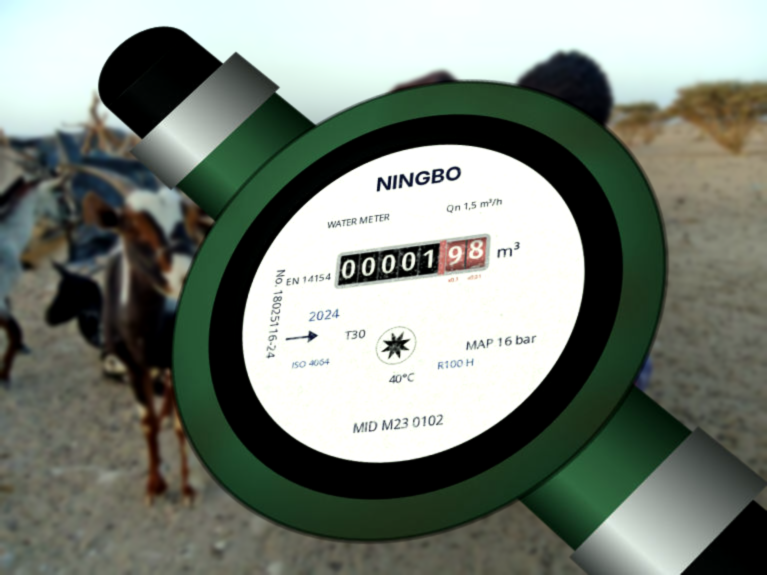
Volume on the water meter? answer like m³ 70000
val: m³ 1.98
